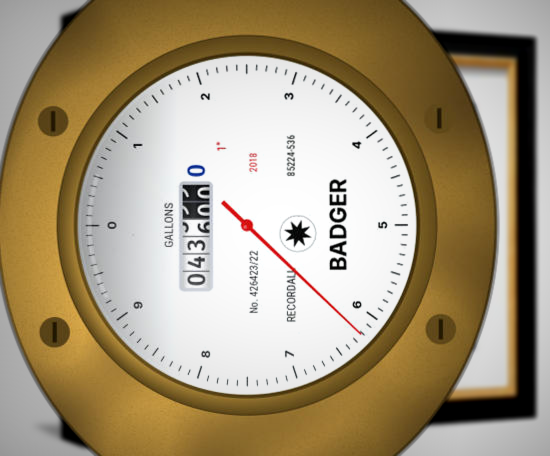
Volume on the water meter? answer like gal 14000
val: gal 435996.2
